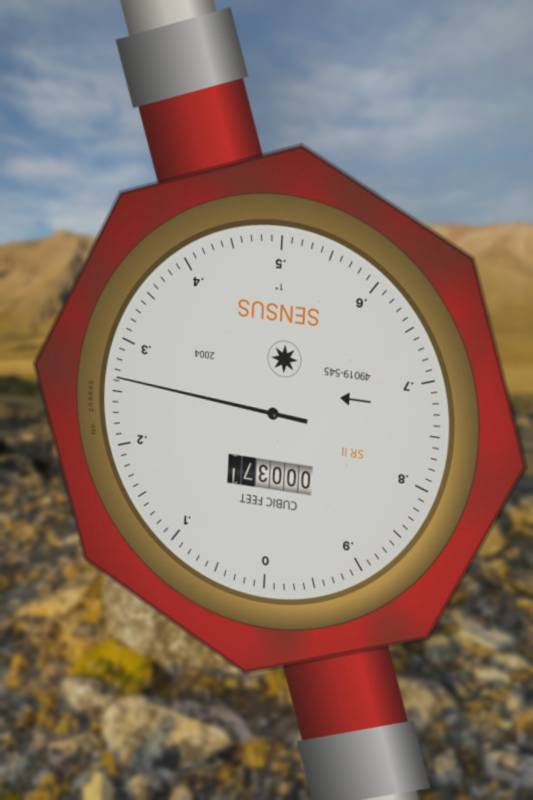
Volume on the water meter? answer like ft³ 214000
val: ft³ 371.26
